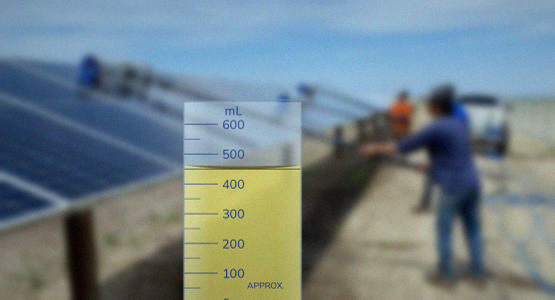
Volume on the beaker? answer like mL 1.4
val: mL 450
